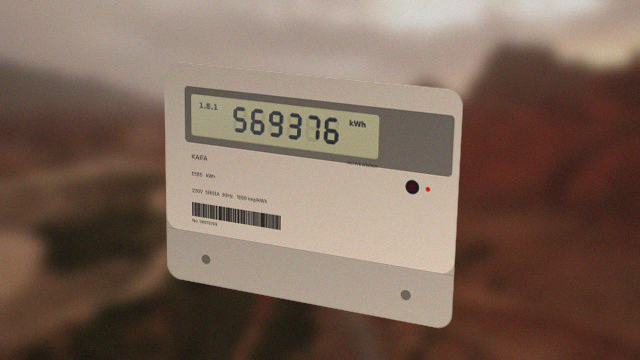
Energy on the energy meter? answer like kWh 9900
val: kWh 569376
